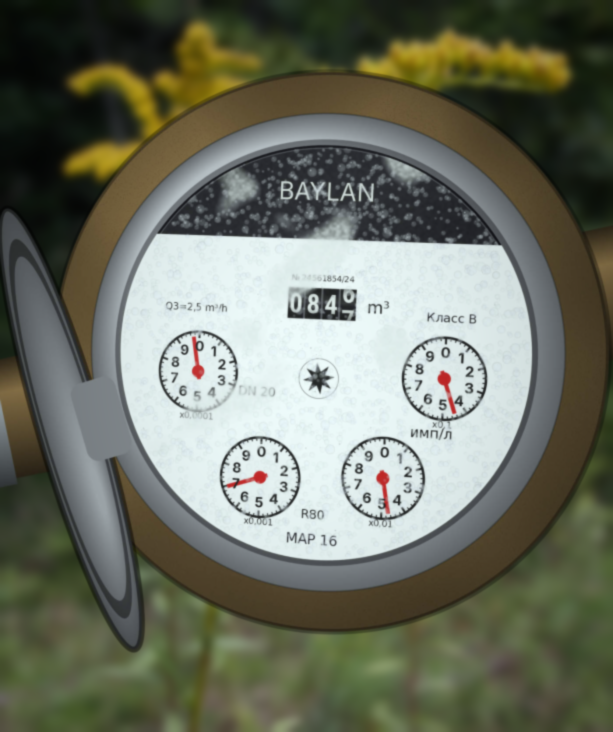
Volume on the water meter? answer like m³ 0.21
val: m³ 846.4469
